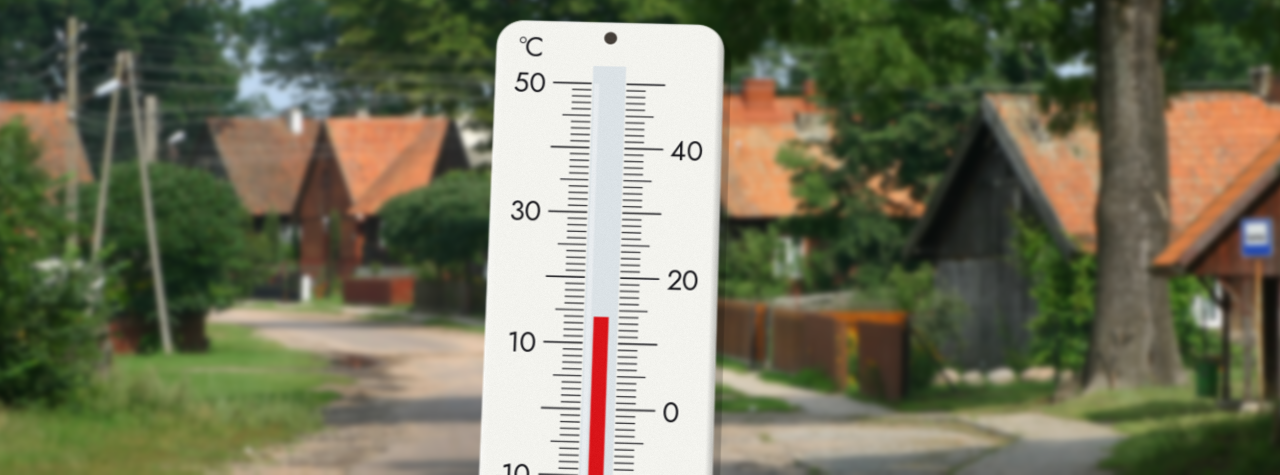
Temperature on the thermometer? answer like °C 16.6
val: °C 14
